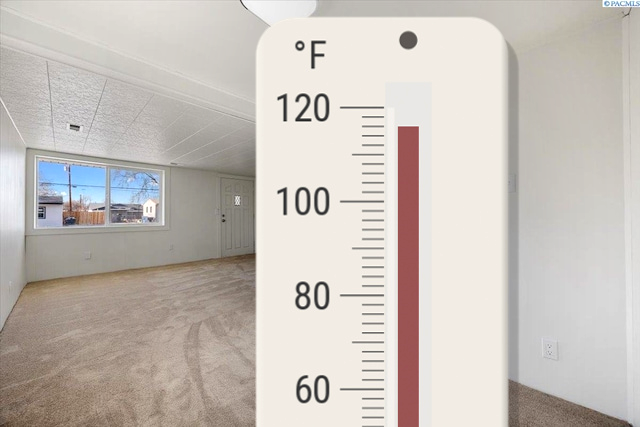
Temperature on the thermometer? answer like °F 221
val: °F 116
